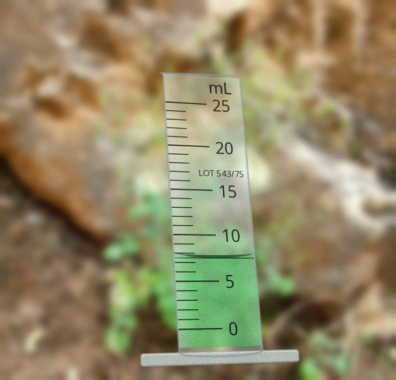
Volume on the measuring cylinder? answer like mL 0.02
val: mL 7.5
